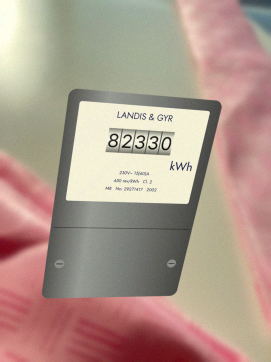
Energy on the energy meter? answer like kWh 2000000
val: kWh 82330
